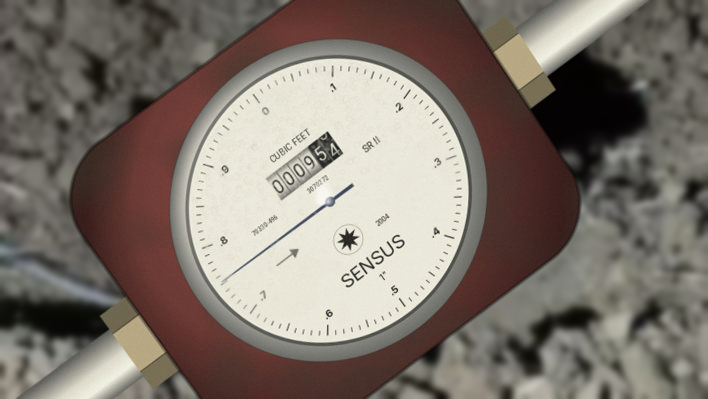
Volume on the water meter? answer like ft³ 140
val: ft³ 953.75
